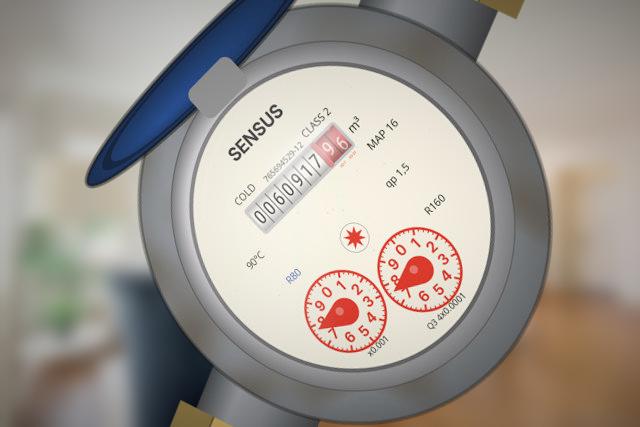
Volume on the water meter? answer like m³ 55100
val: m³ 60917.9577
